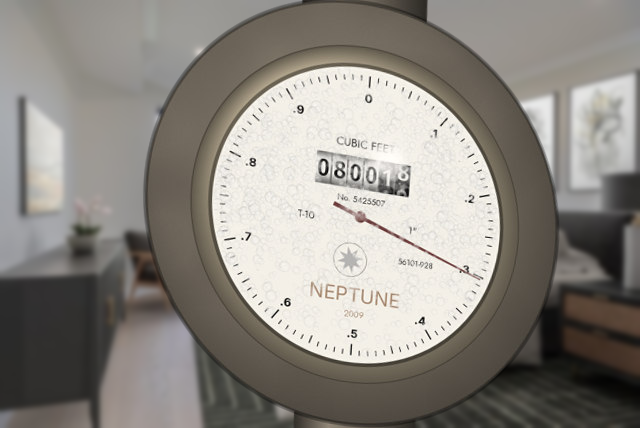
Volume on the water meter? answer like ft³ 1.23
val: ft³ 80018.30
